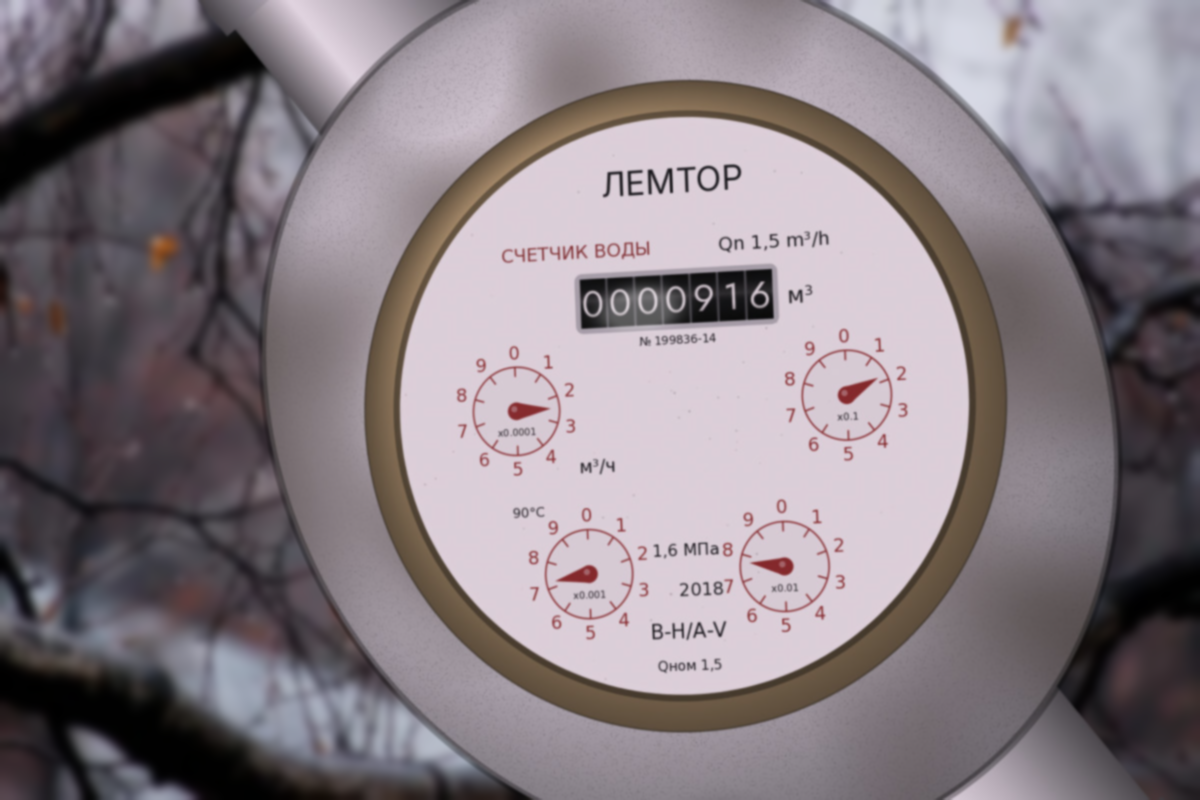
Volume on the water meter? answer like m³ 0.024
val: m³ 916.1772
